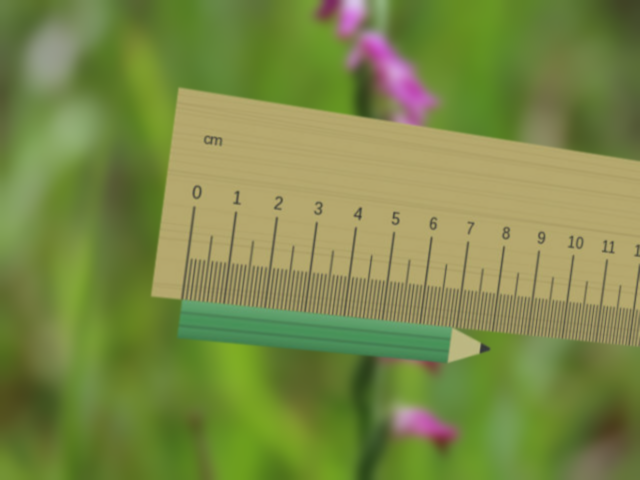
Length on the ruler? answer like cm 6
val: cm 8
